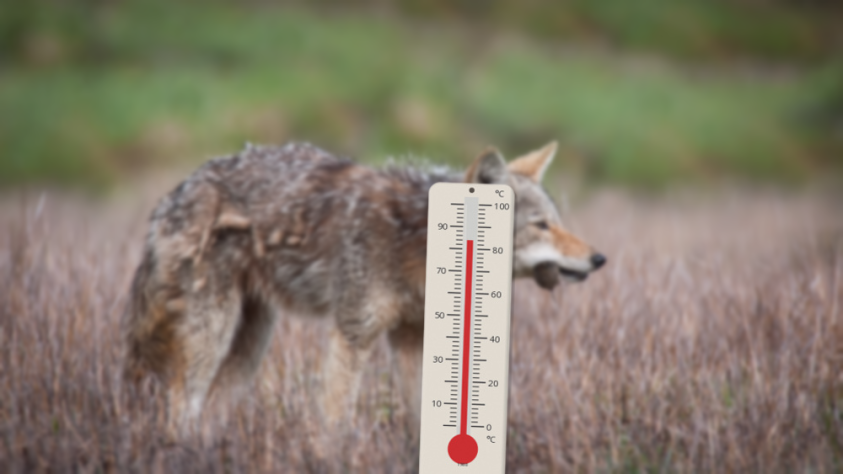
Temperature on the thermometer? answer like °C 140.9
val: °C 84
